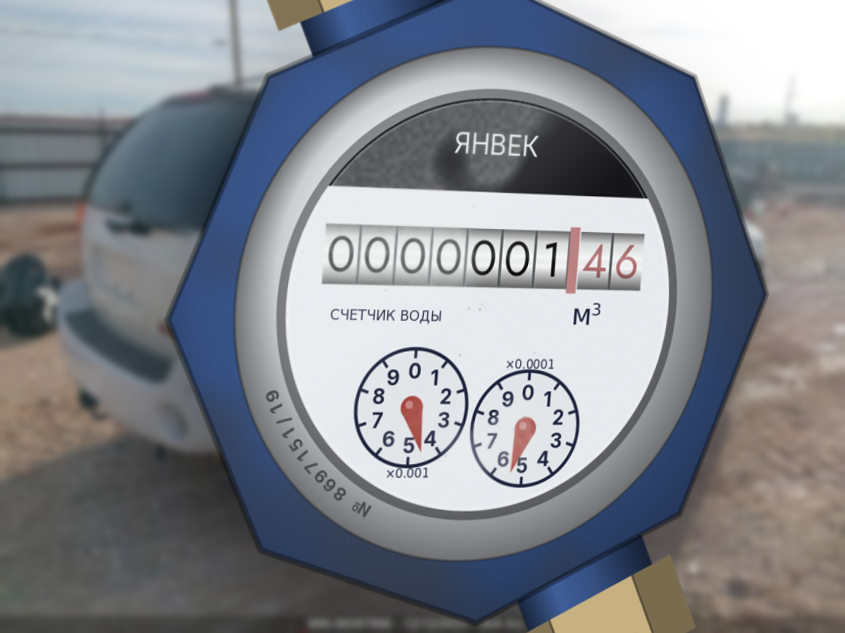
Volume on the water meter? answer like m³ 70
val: m³ 1.4645
